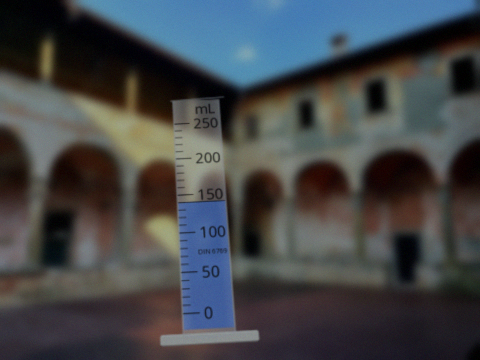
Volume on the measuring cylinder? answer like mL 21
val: mL 140
